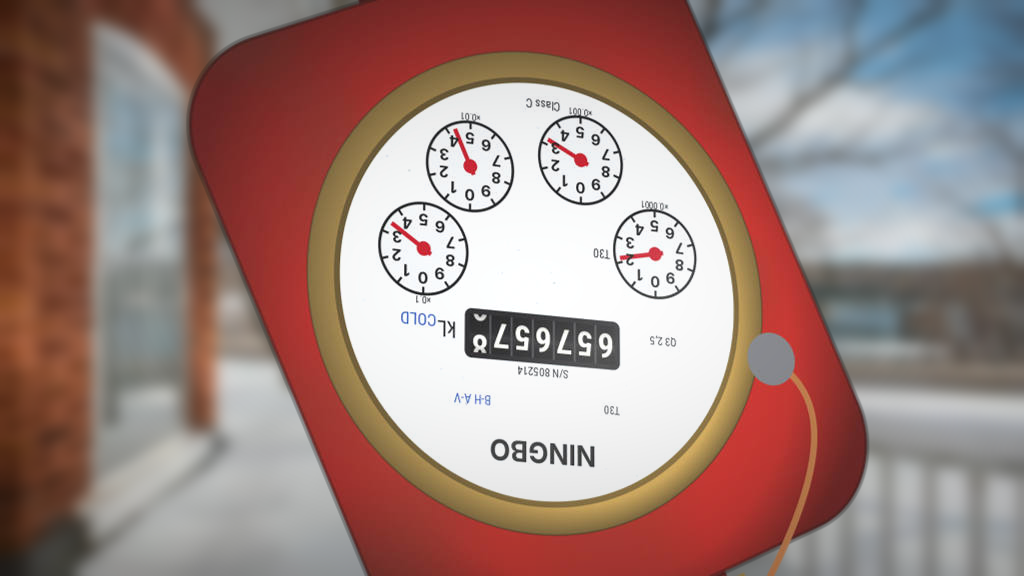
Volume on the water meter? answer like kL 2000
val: kL 6576578.3432
